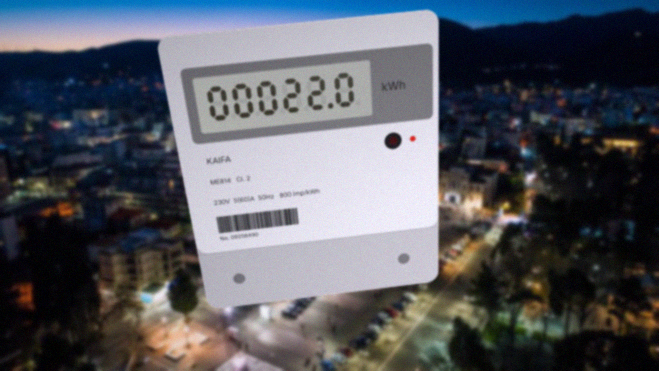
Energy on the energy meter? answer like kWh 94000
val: kWh 22.0
